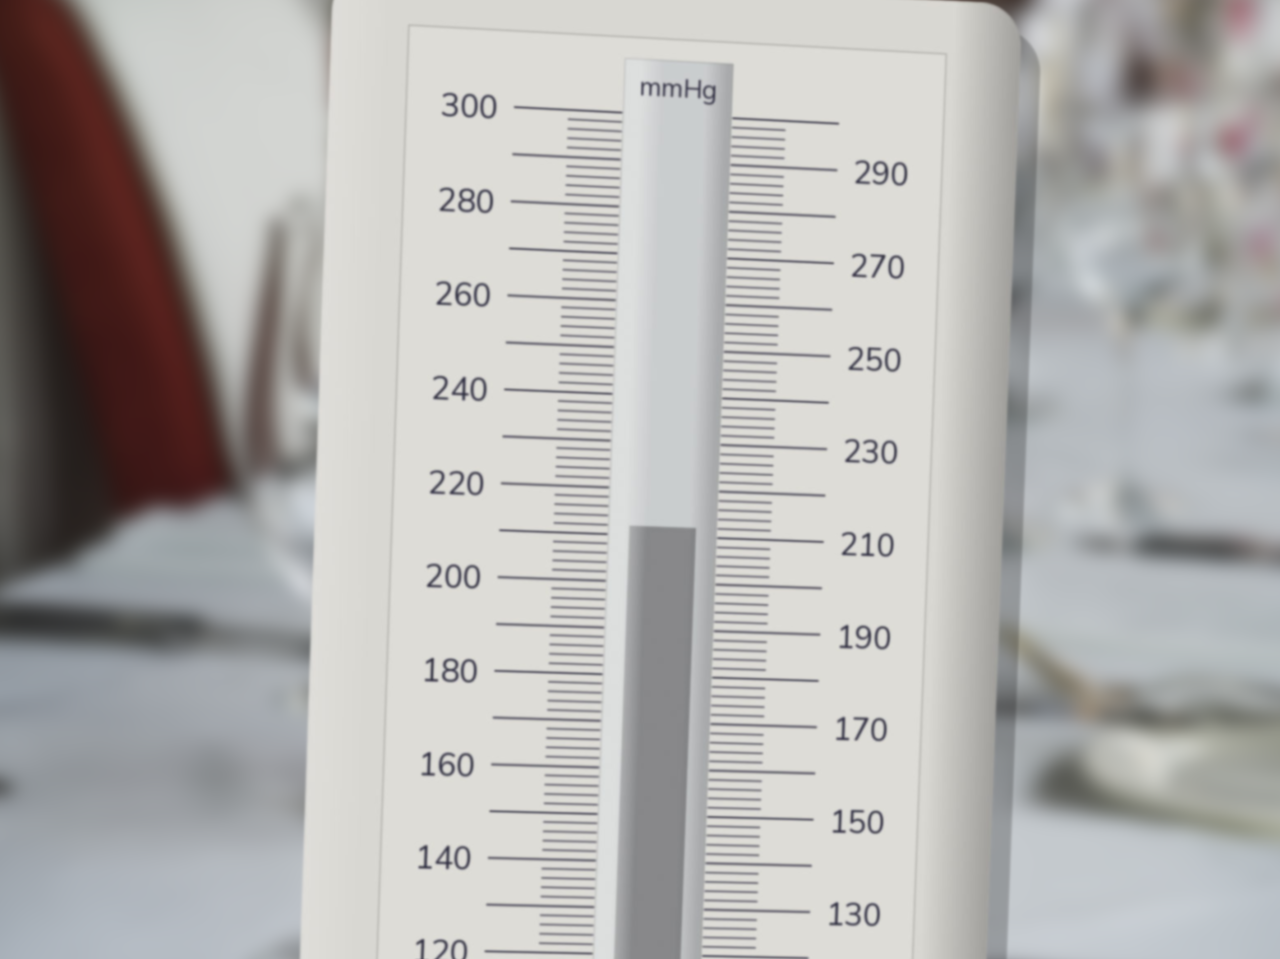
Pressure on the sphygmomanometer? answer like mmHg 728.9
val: mmHg 212
